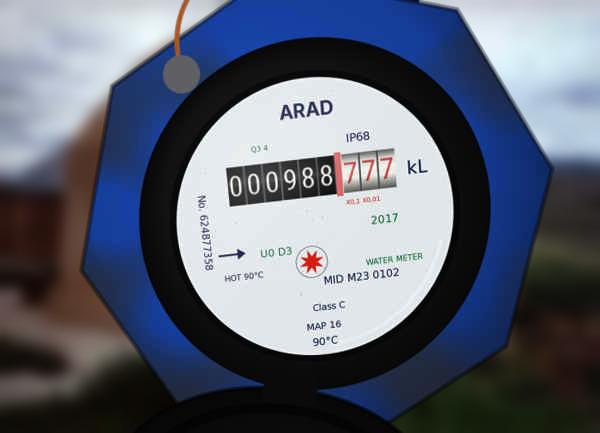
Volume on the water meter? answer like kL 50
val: kL 988.777
